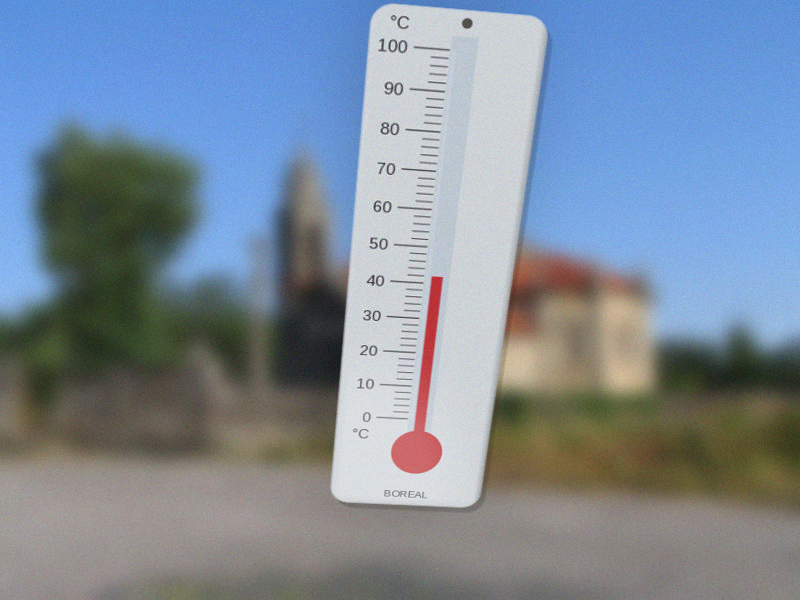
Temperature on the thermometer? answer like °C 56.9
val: °C 42
